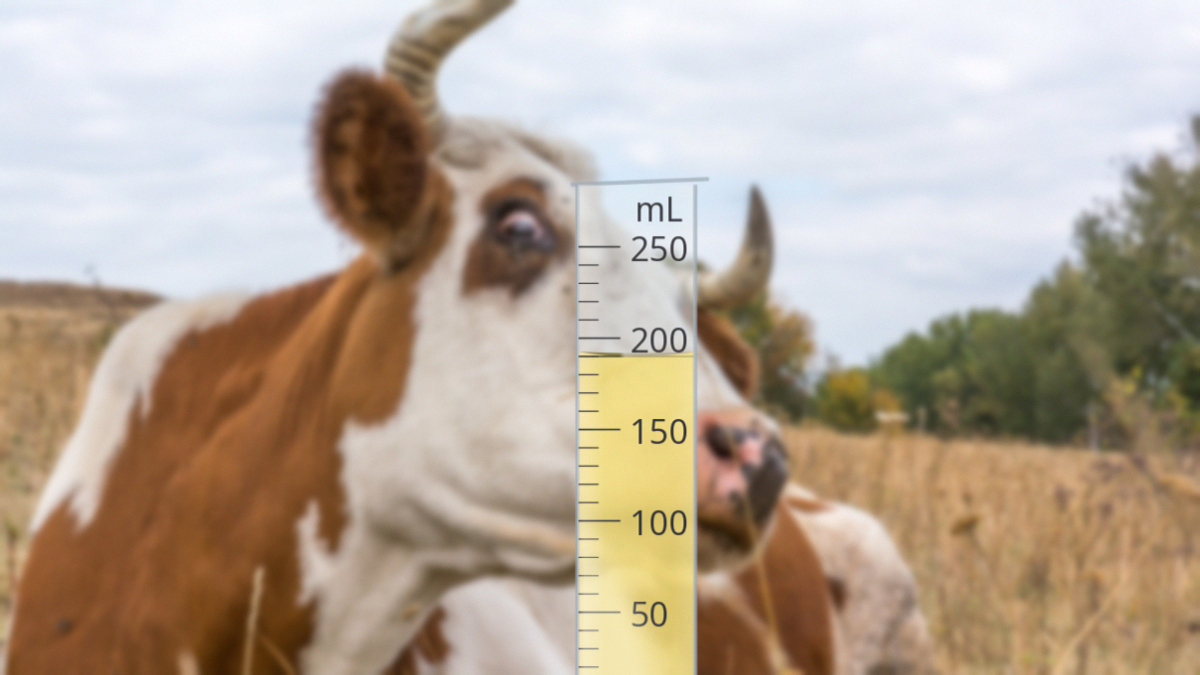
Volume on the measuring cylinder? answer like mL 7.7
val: mL 190
